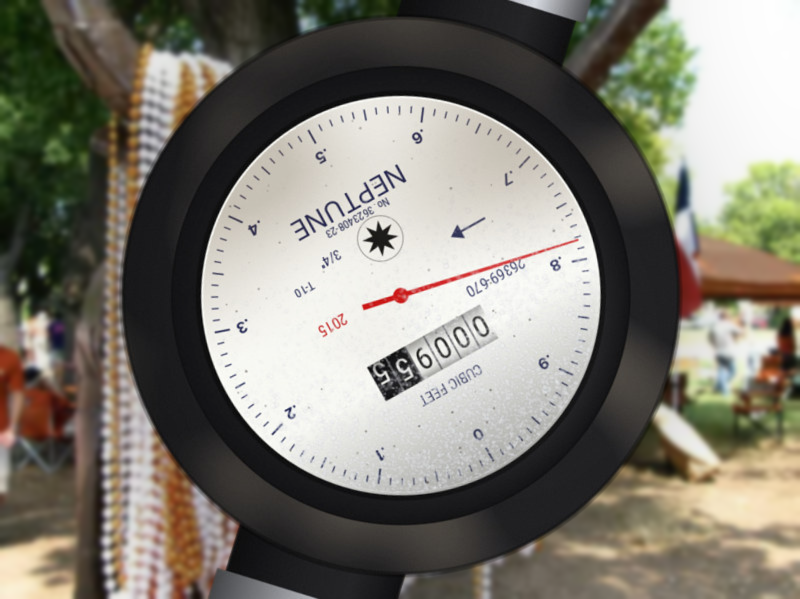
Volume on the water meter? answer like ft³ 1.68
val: ft³ 954.78
